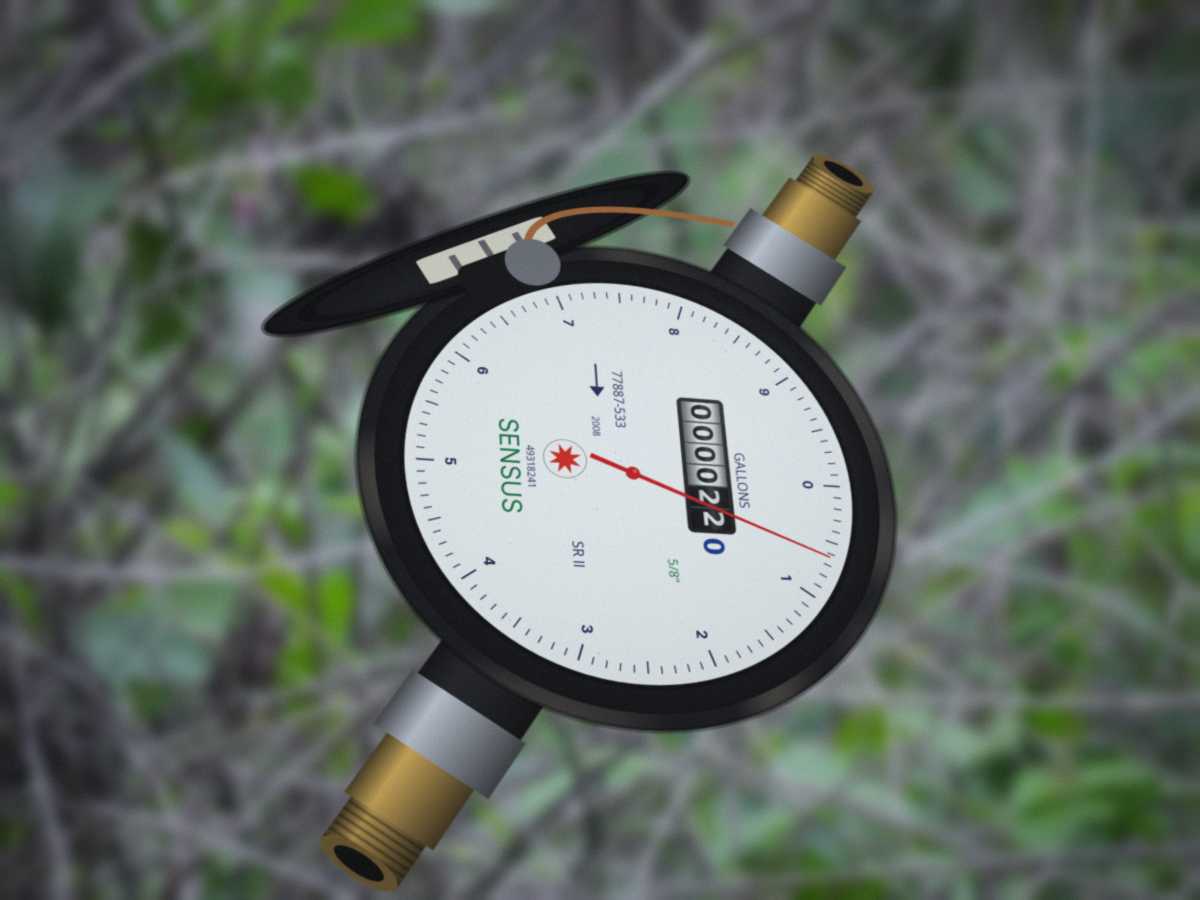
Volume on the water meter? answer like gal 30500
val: gal 220.6
